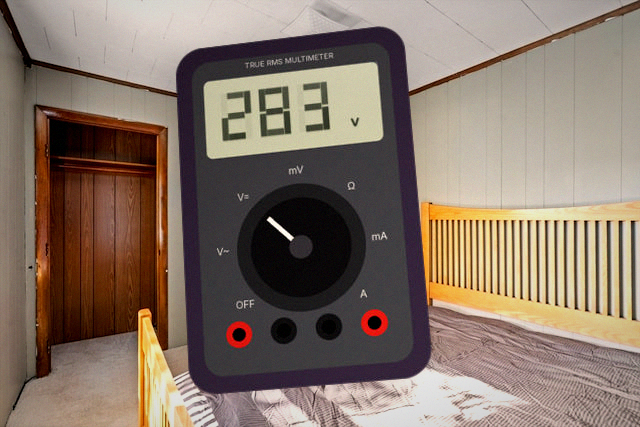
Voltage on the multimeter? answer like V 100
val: V 283
